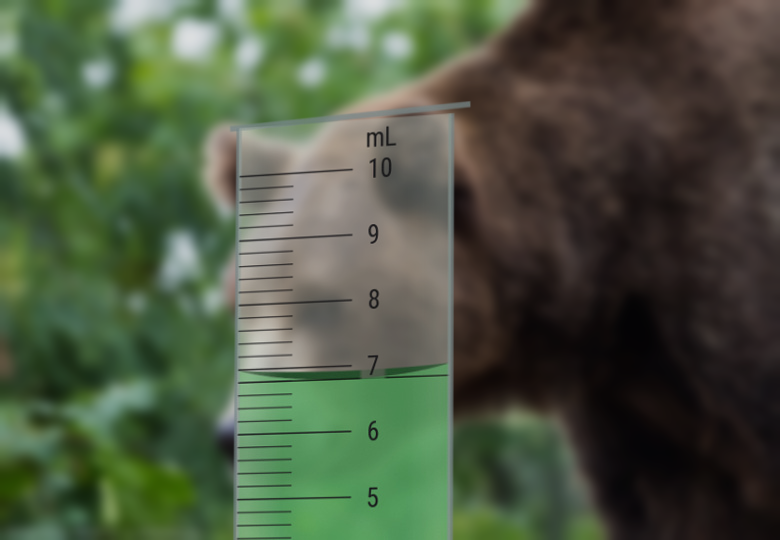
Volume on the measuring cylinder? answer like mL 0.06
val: mL 6.8
